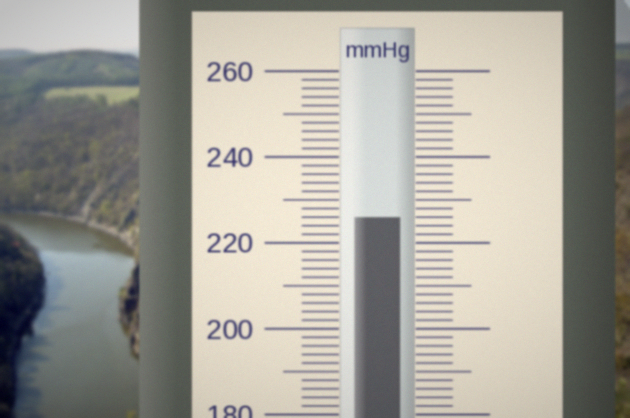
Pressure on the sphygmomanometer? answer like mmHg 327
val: mmHg 226
